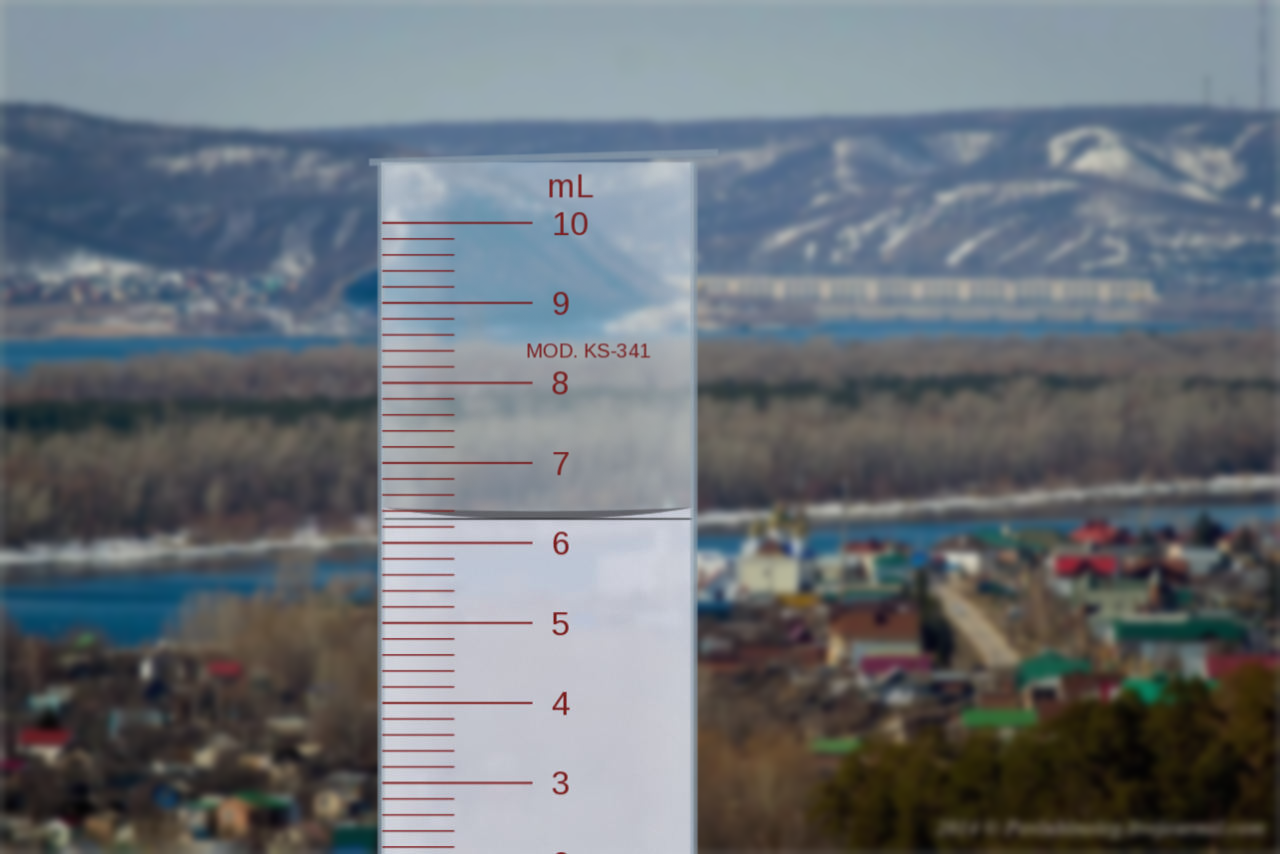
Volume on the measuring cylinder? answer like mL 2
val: mL 6.3
